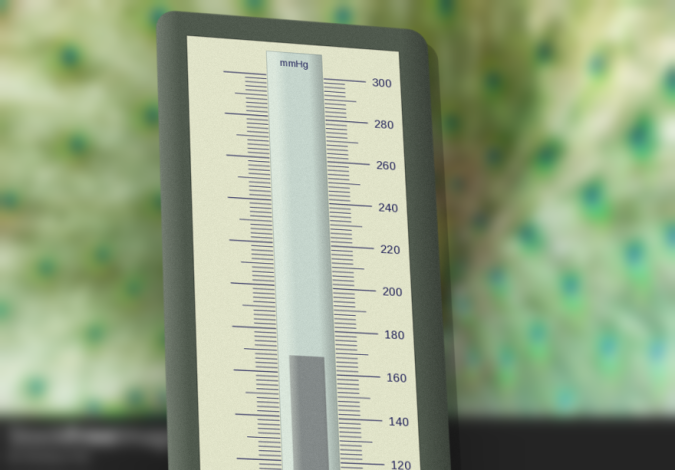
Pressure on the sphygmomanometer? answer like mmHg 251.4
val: mmHg 168
